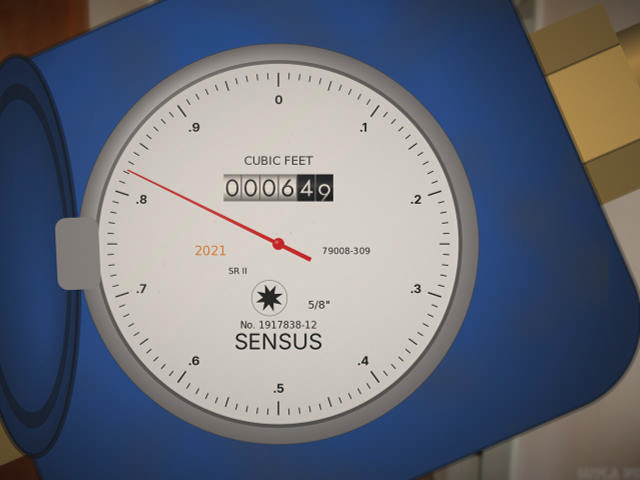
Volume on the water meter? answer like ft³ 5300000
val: ft³ 648.82
